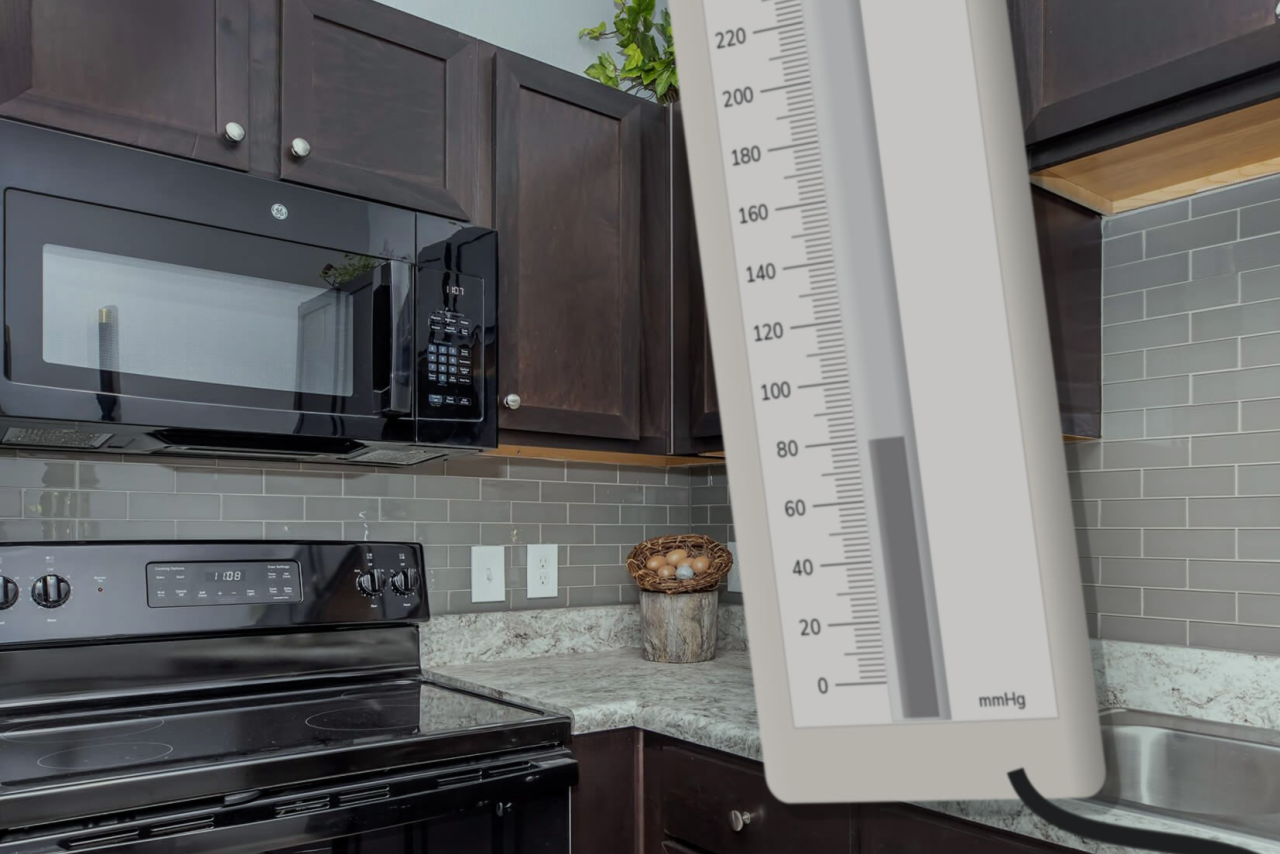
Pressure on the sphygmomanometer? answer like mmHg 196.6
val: mmHg 80
